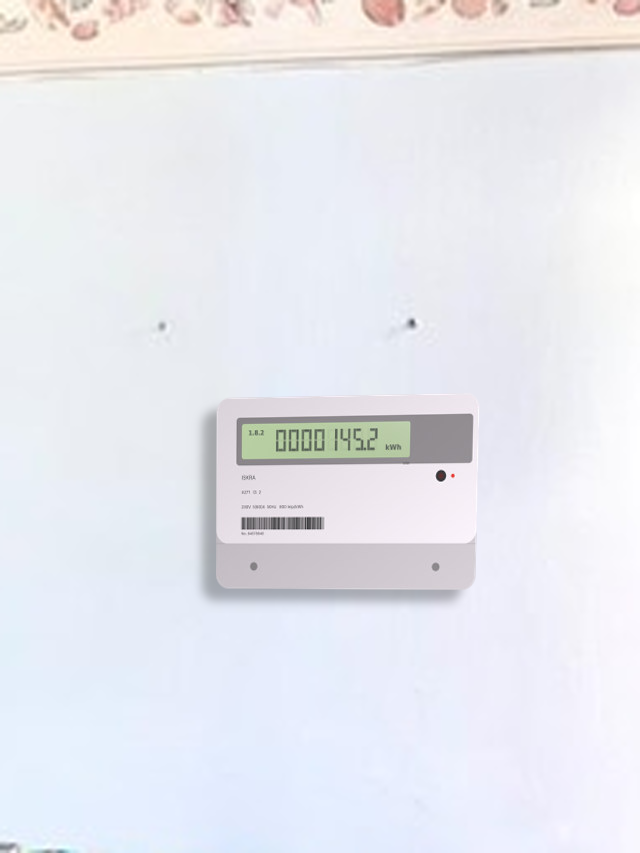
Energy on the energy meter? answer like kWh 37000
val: kWh 145.2
